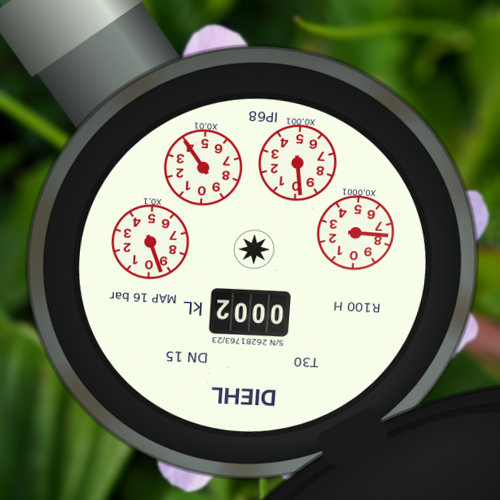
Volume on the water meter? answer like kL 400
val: kL 1.9397
